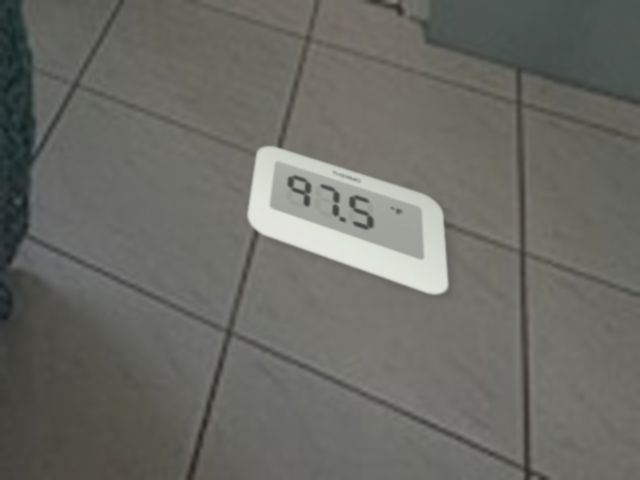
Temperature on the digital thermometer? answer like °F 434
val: °F 97.5
